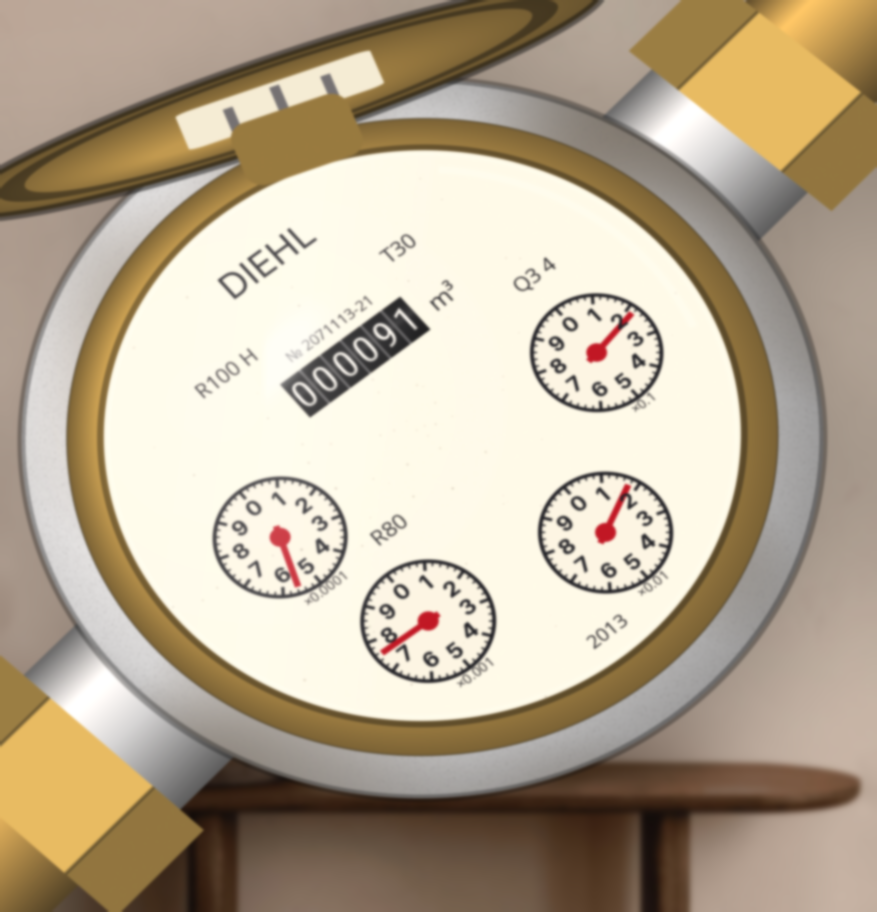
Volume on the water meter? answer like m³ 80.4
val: m³ 91.2175
